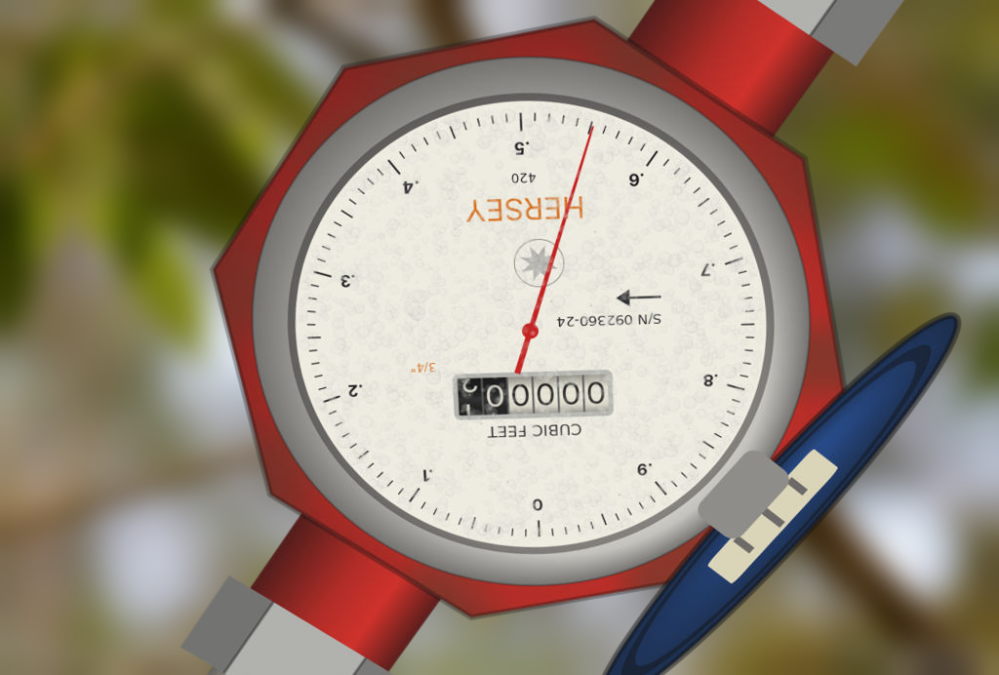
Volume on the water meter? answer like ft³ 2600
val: ft³ 1.55
